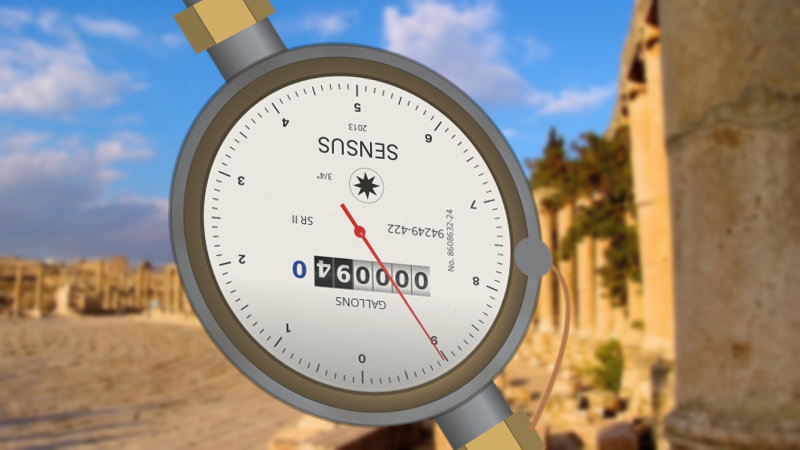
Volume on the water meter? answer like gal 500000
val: gal 939.0
